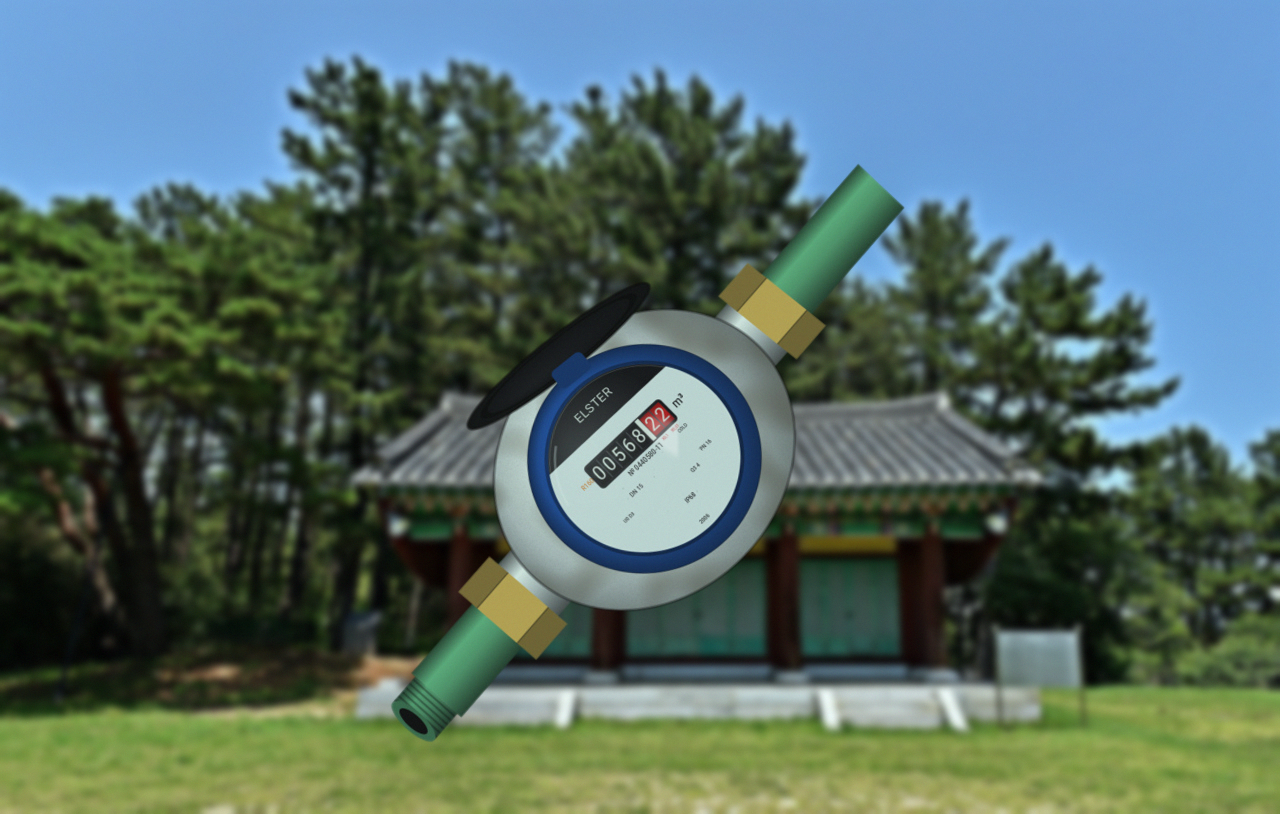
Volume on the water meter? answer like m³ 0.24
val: m³ 568.22
